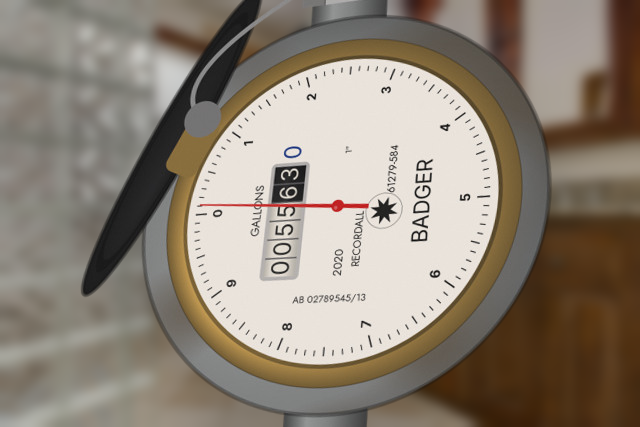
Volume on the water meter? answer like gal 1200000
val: gal 55630.1
